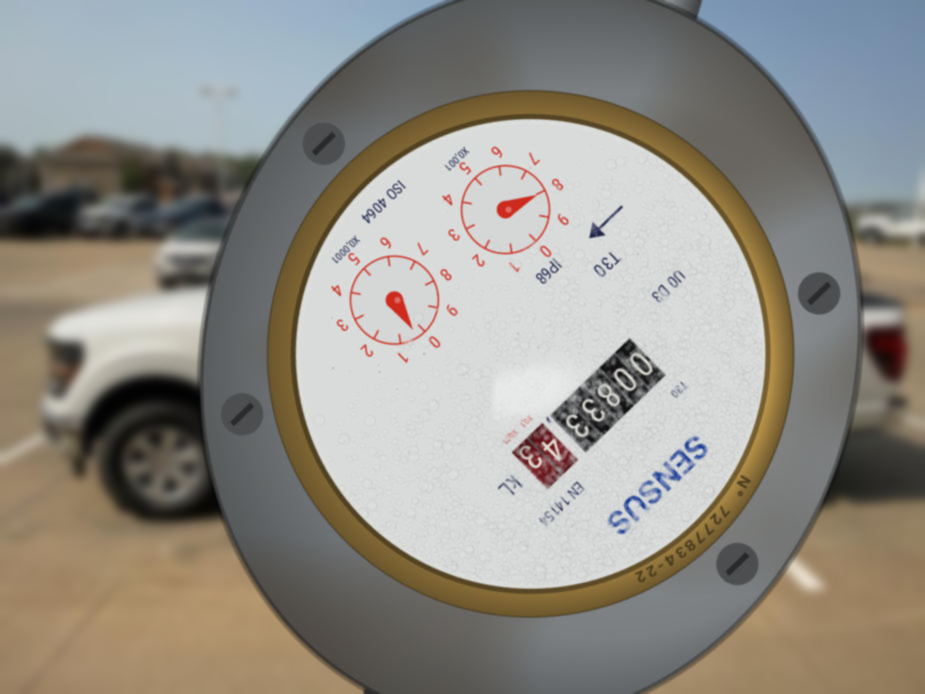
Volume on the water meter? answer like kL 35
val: kL 833.4280
